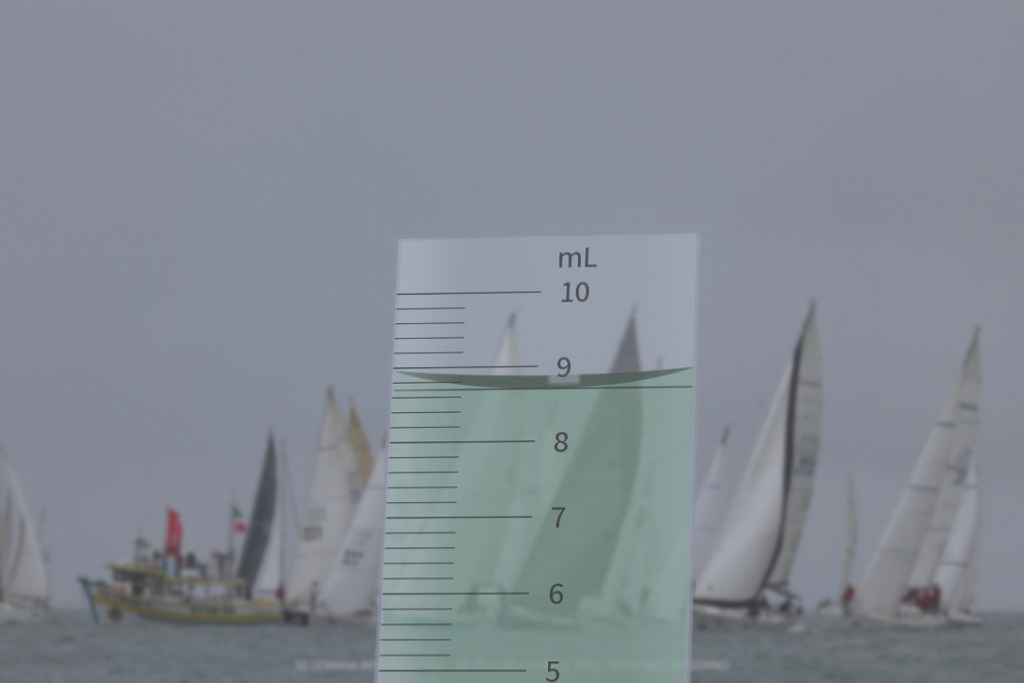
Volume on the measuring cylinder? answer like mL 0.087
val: mL 8.7
